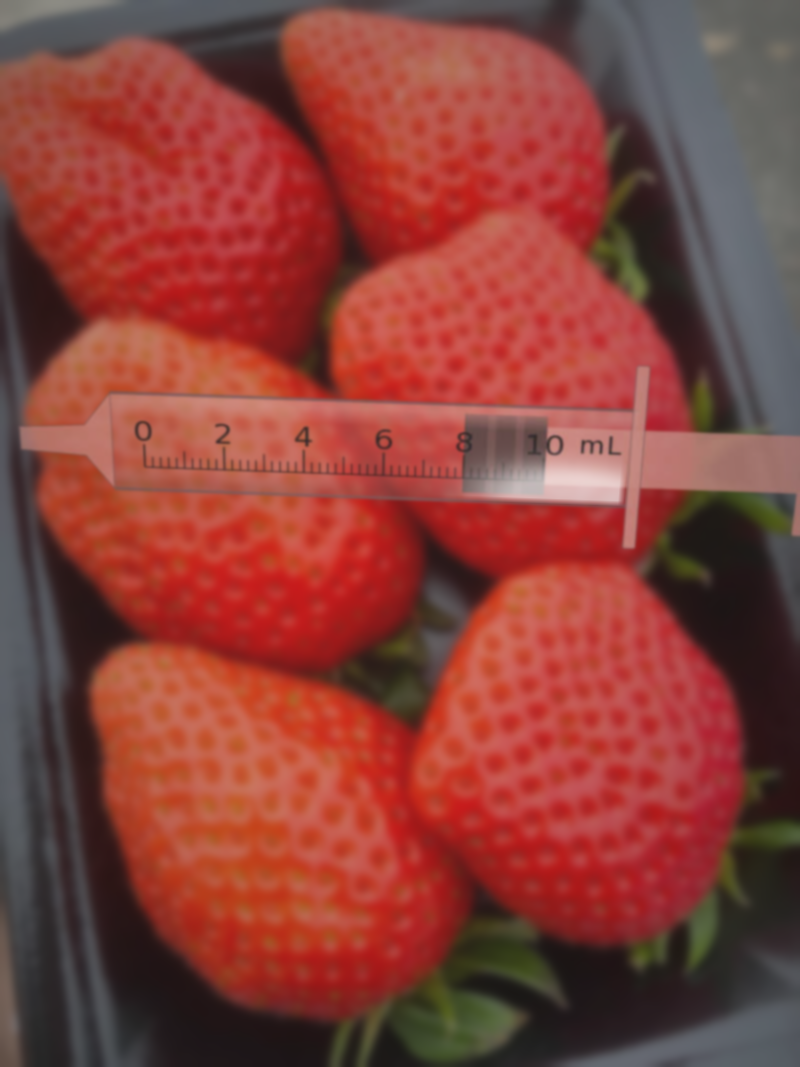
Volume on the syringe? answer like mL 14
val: mL 8
